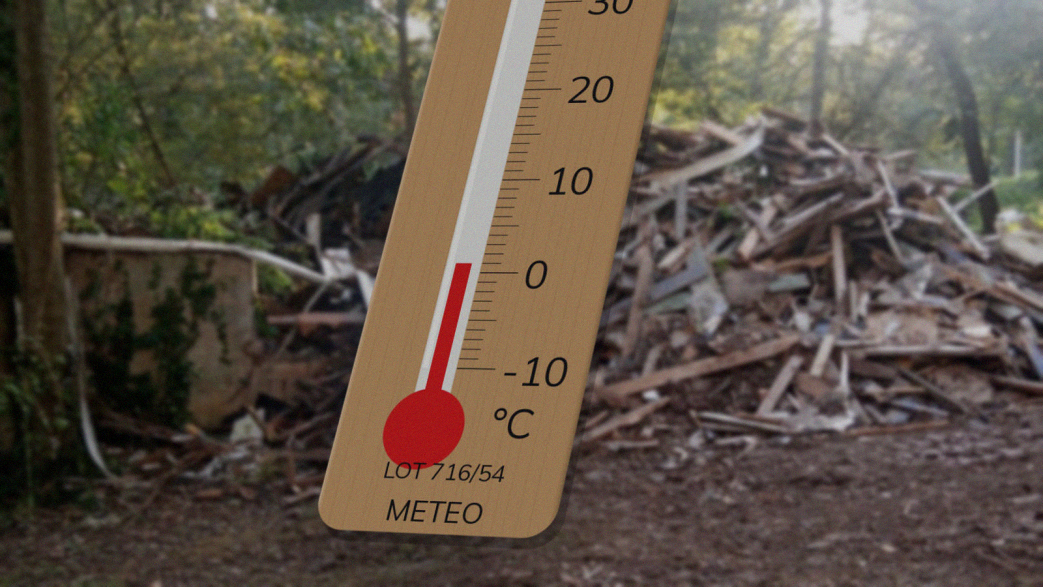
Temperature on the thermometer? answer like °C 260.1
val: °C 1
